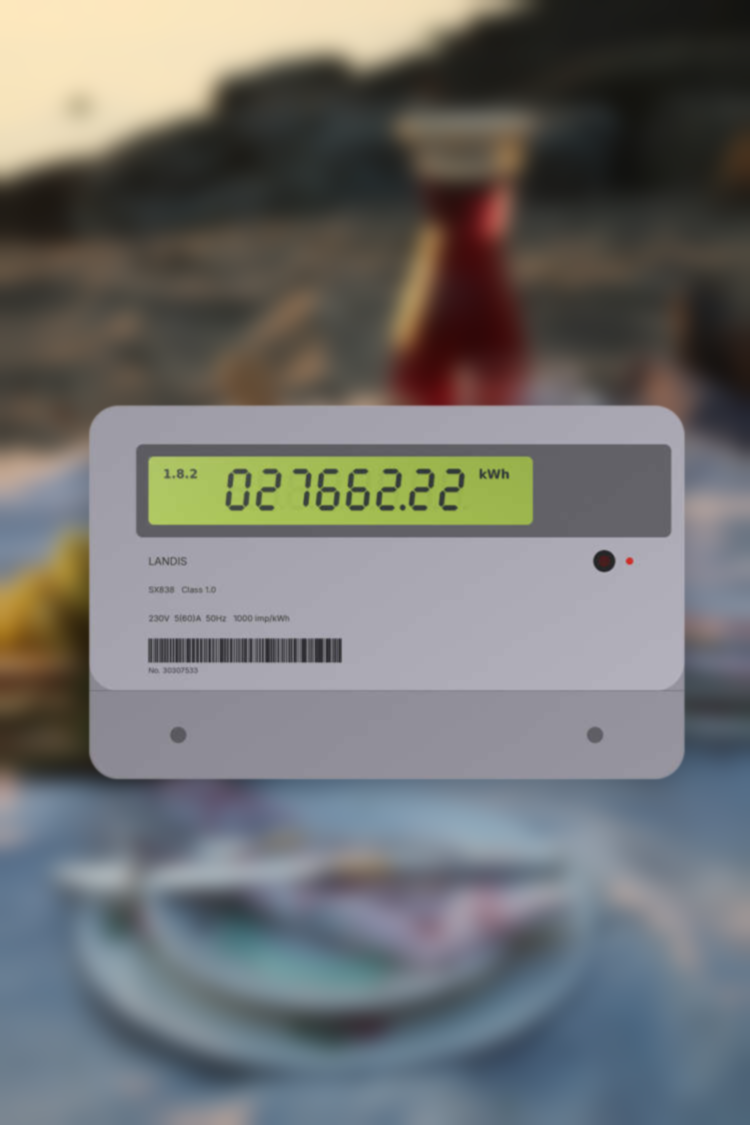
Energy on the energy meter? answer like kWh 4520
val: kWh 27662.22
